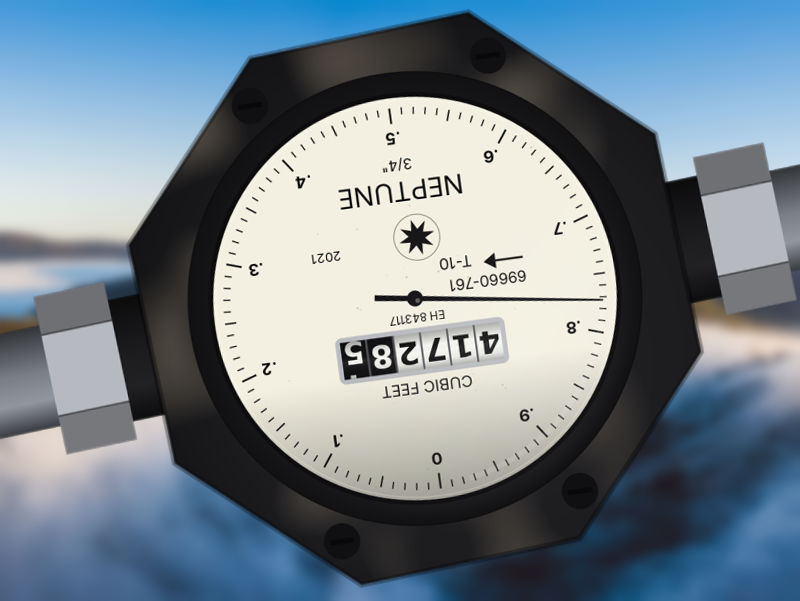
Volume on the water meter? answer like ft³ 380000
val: ft³ 417284.77
